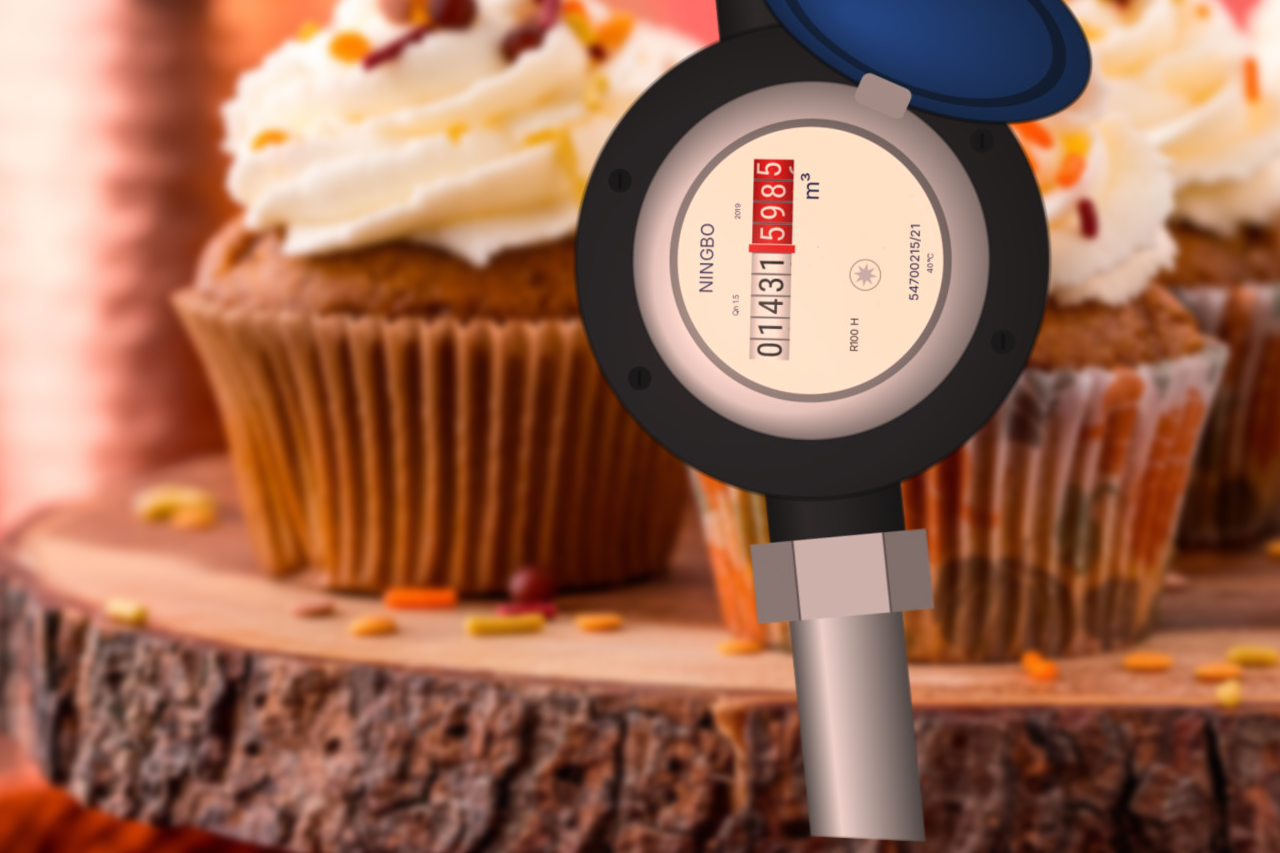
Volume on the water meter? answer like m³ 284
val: m³ 1431.5985
